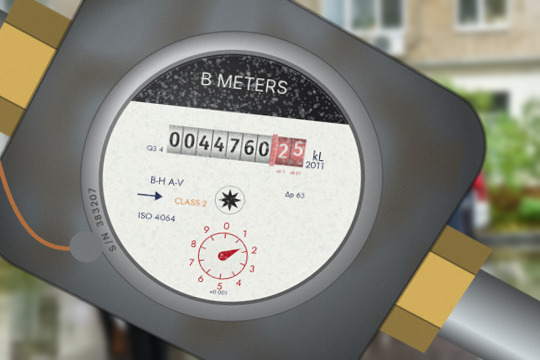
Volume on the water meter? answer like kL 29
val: kL 44760.251
